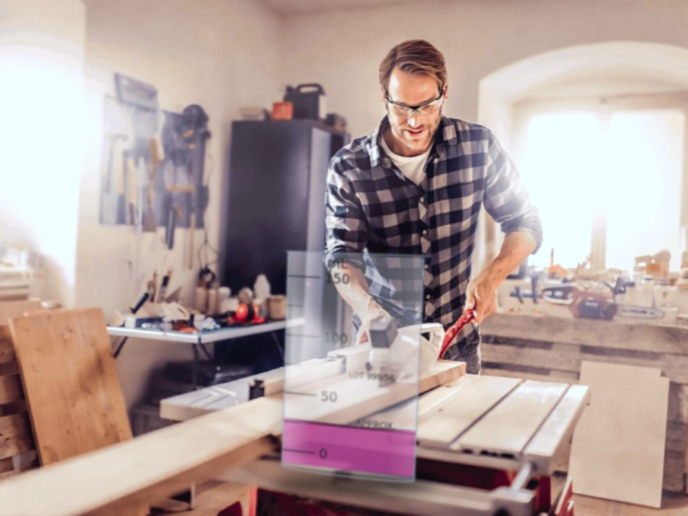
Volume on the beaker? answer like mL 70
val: mL 25
